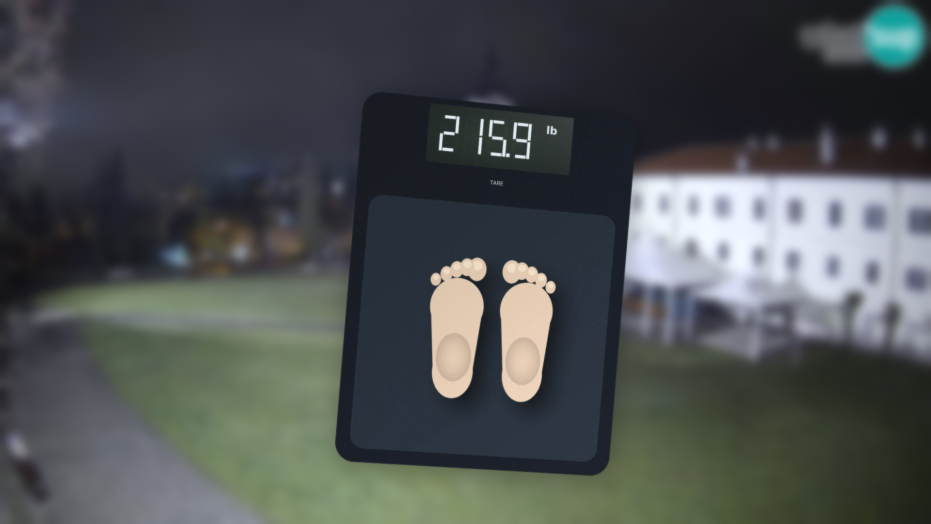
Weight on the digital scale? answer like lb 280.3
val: lb 215.9
